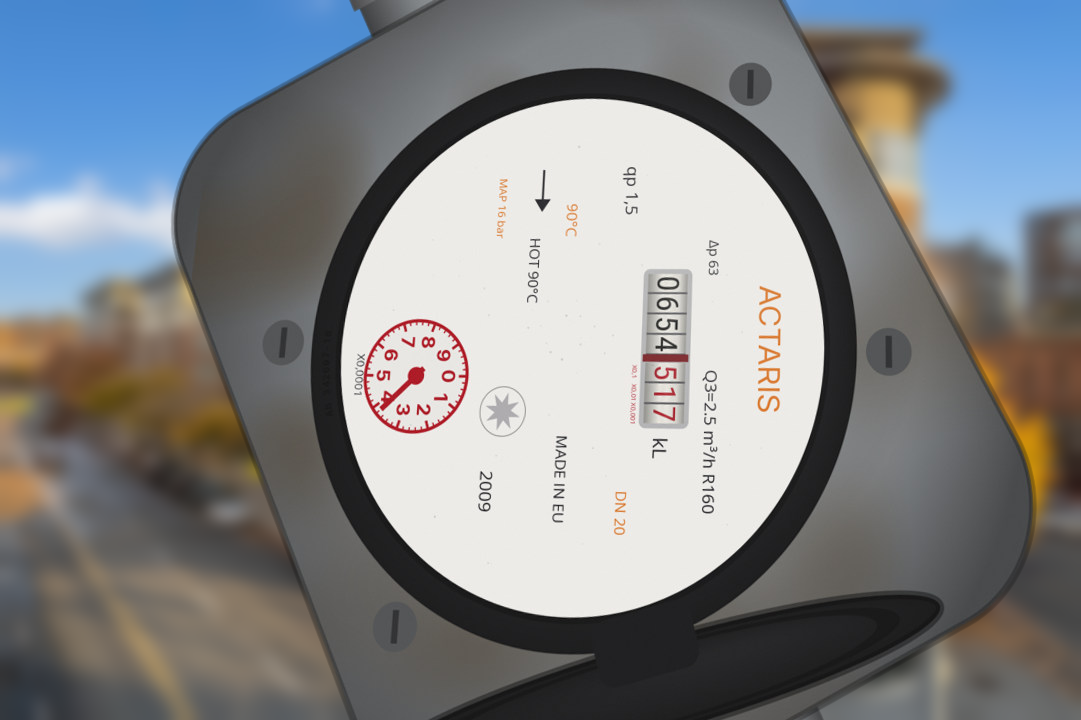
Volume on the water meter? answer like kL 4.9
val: kL 654.5173
